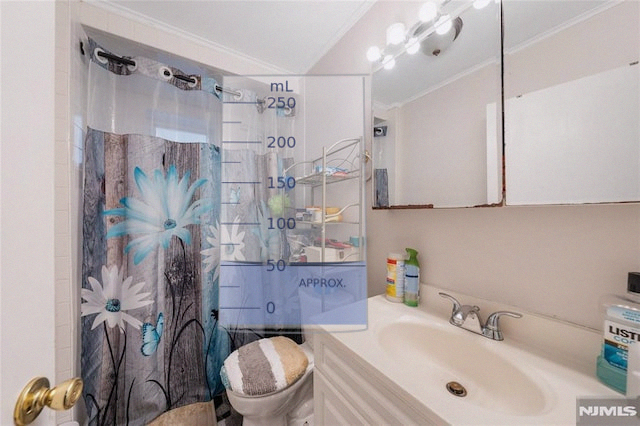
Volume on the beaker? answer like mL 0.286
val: mL 50
